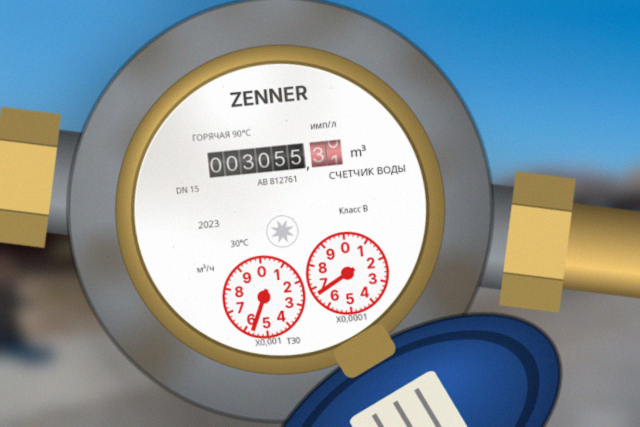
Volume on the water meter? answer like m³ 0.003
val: m³ 3055.3056
